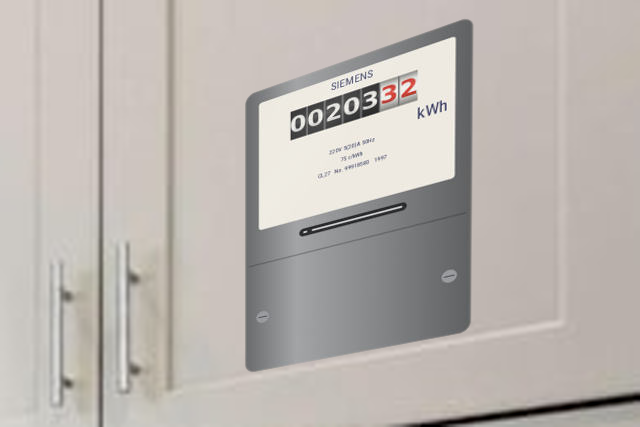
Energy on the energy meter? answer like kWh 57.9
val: kWh 203.32
